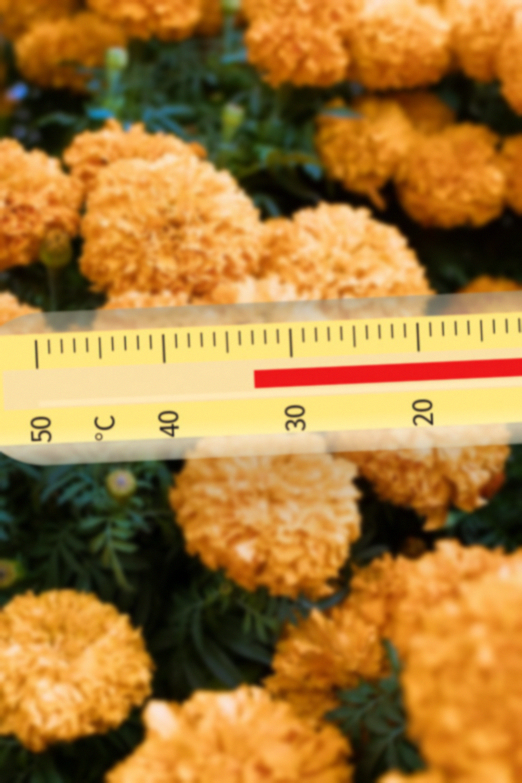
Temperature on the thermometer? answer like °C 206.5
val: °C 33
